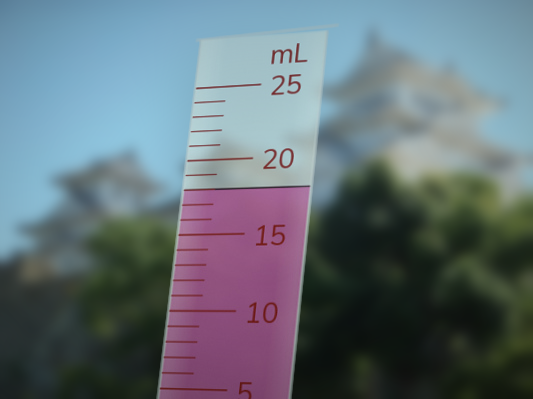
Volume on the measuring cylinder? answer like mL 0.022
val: mL 18
